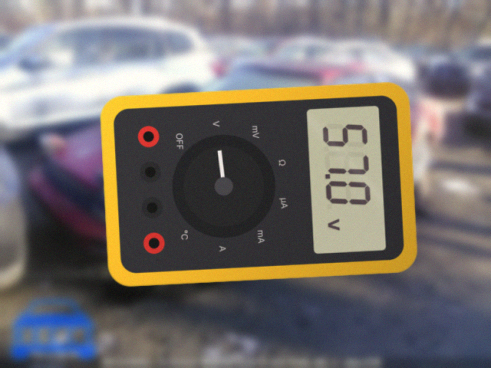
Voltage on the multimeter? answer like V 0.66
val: V 57.0
